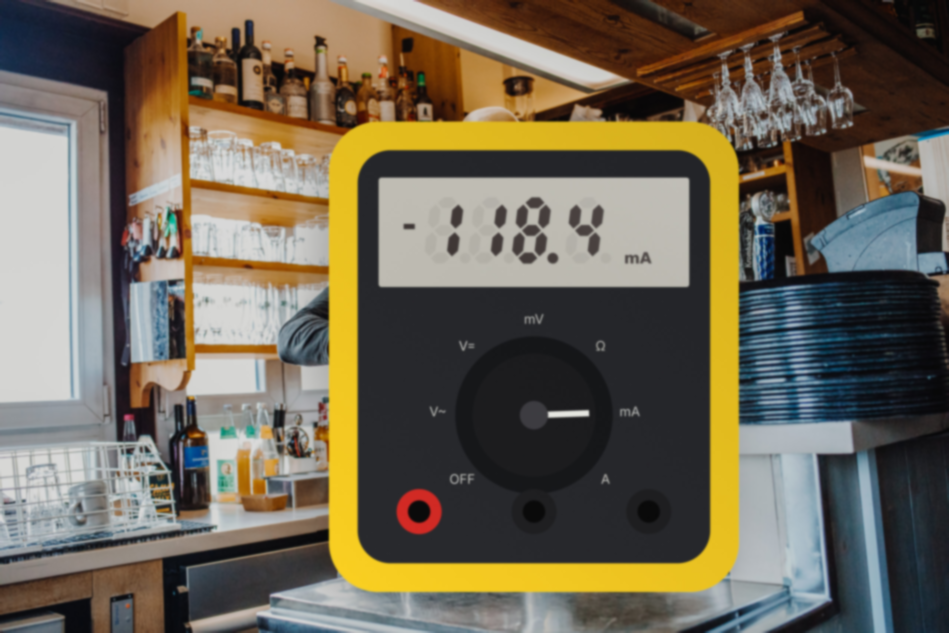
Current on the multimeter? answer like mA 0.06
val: mA -118.4
